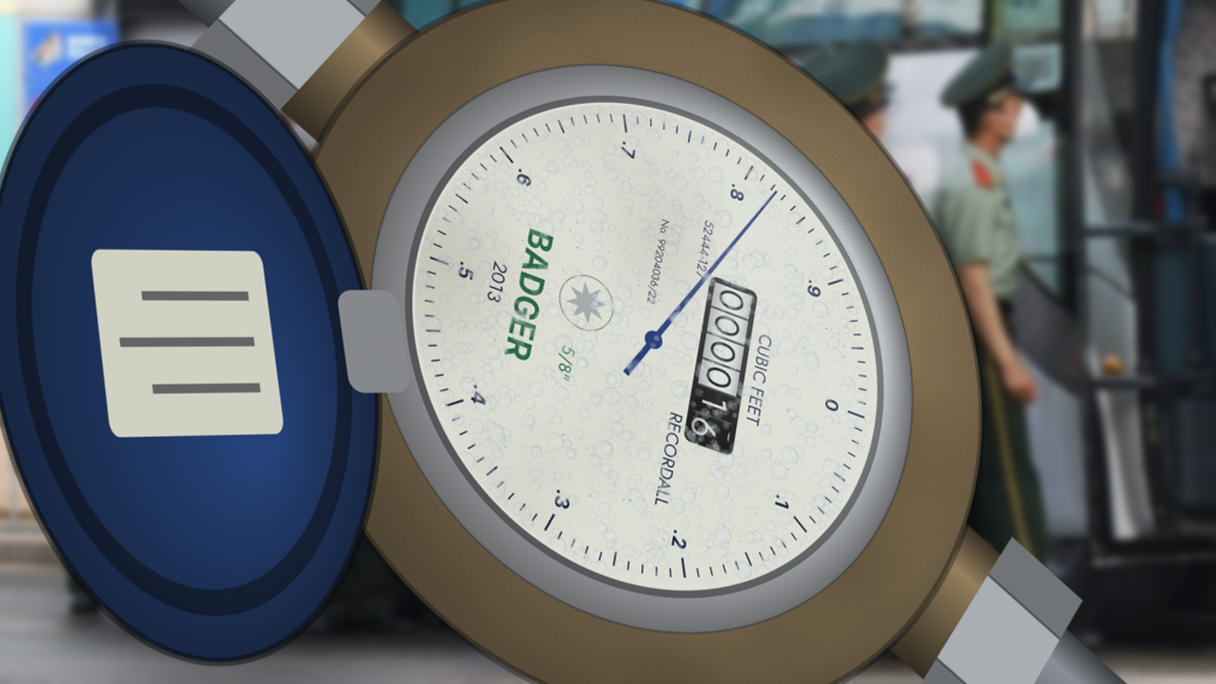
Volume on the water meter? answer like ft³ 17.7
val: ft³ 15.82
